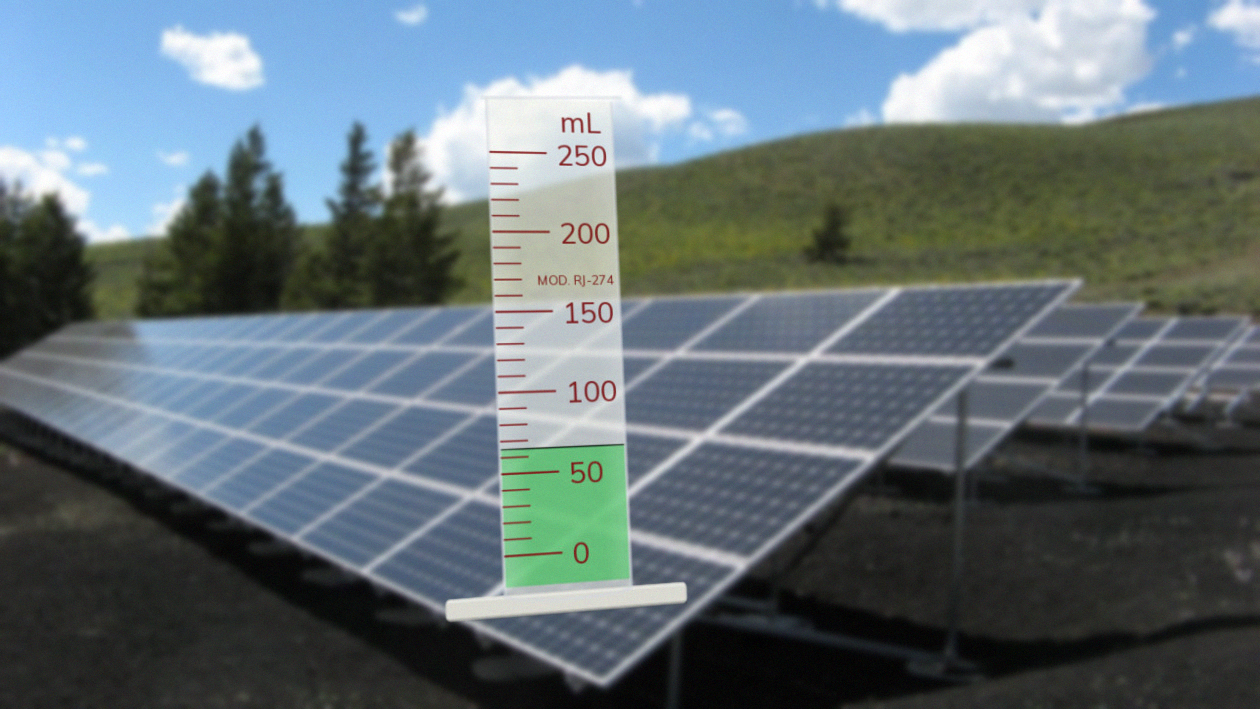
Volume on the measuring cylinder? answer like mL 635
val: mL 65
